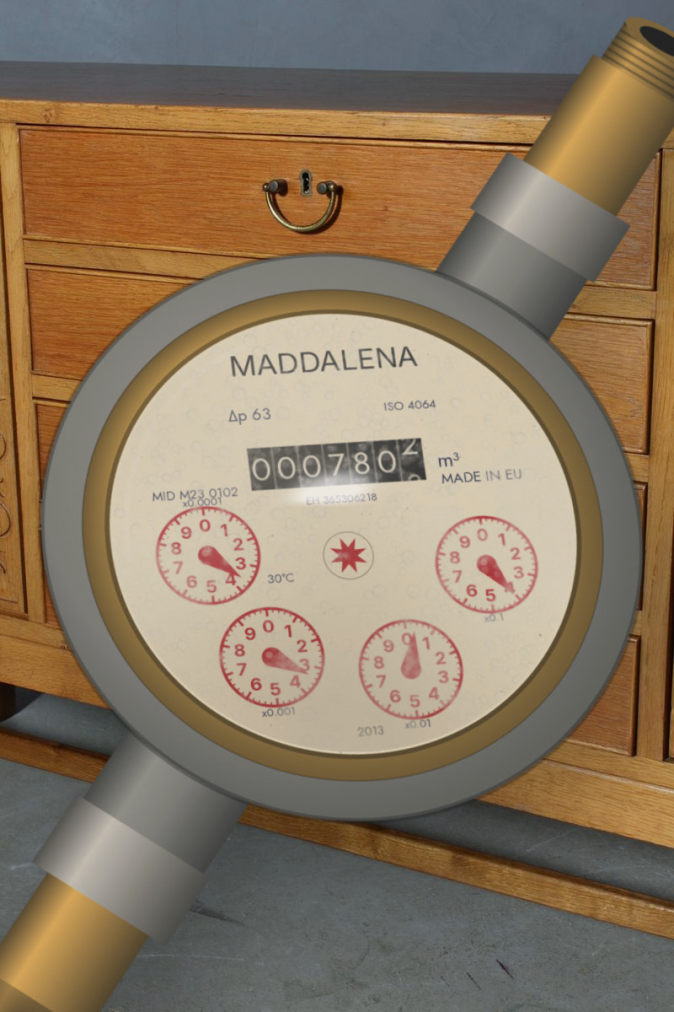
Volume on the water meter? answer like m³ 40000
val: m³ 7802.4033
